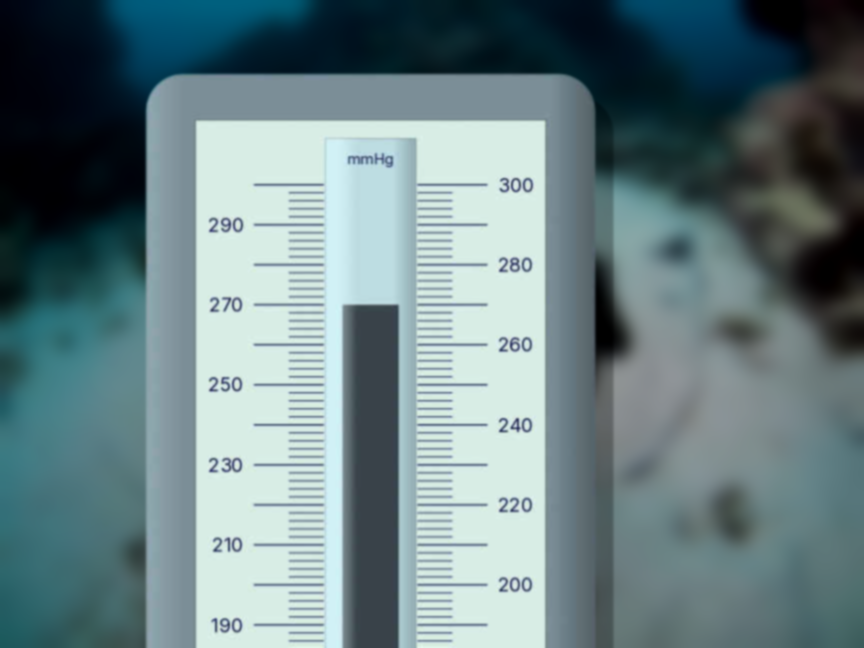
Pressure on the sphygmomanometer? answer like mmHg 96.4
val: mmHg 270
